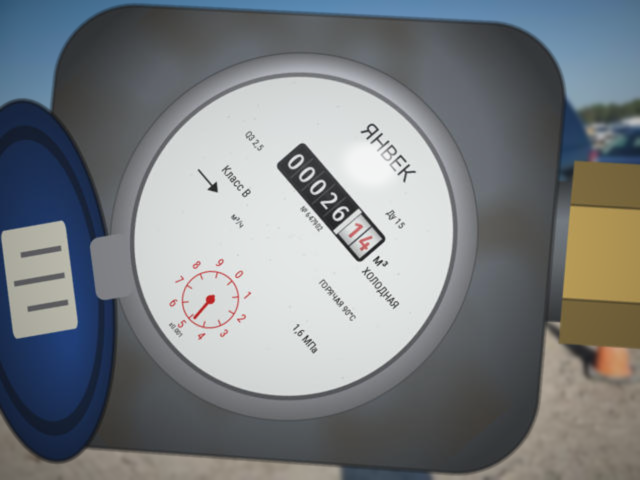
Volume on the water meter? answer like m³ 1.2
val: m³ 26.144
